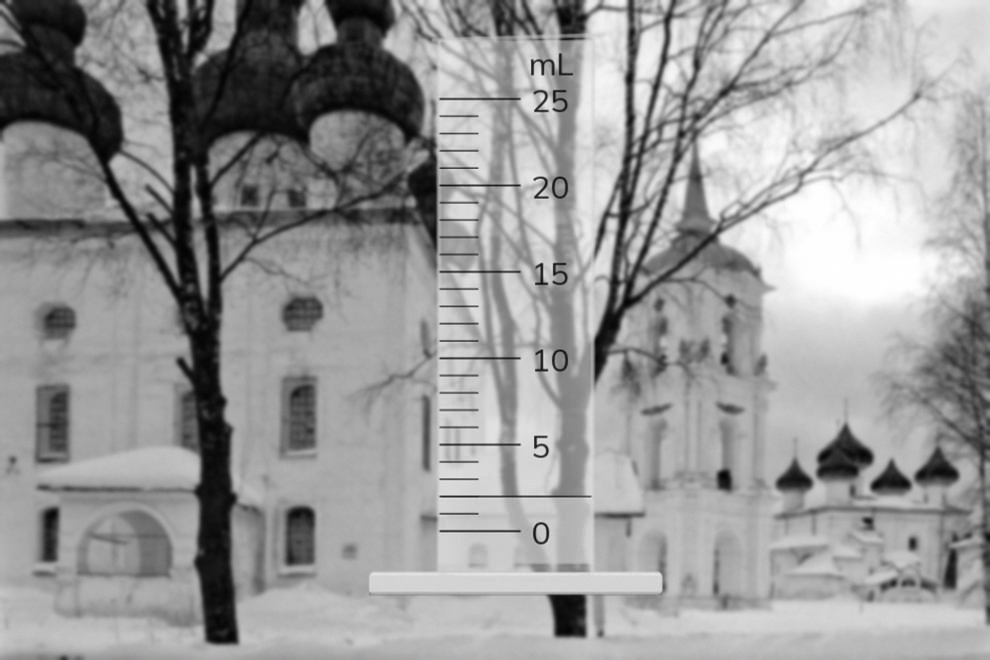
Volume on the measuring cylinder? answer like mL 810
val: mL 2
